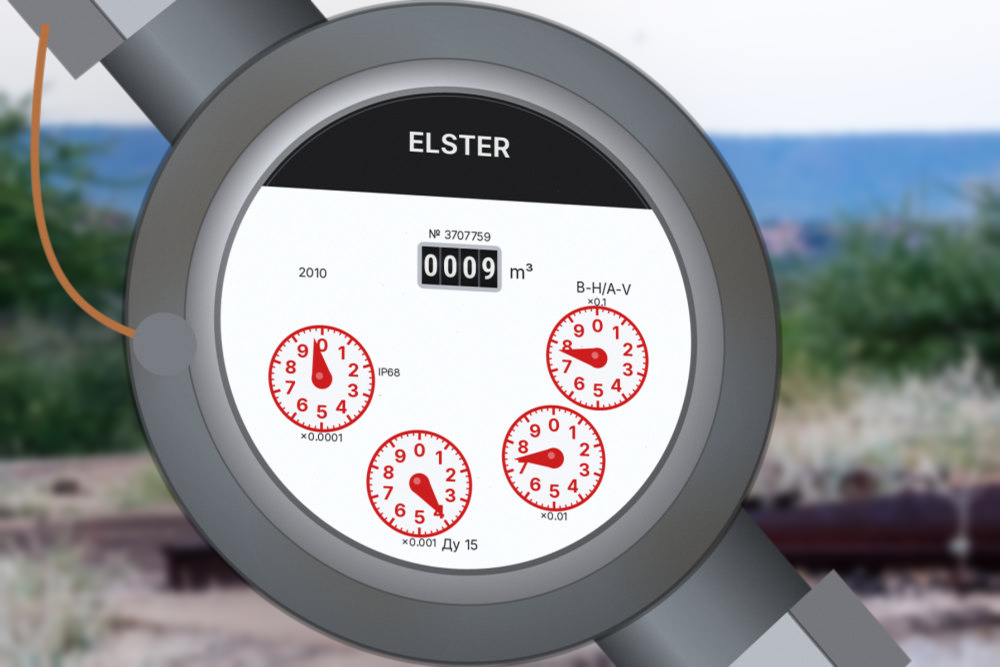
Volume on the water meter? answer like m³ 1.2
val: m³ 9.7739
